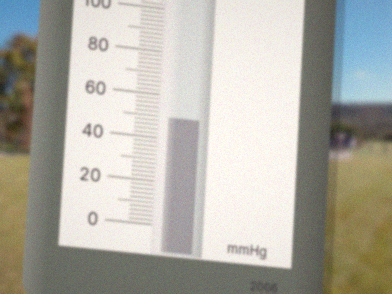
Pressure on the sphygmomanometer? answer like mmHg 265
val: mmHg 50
